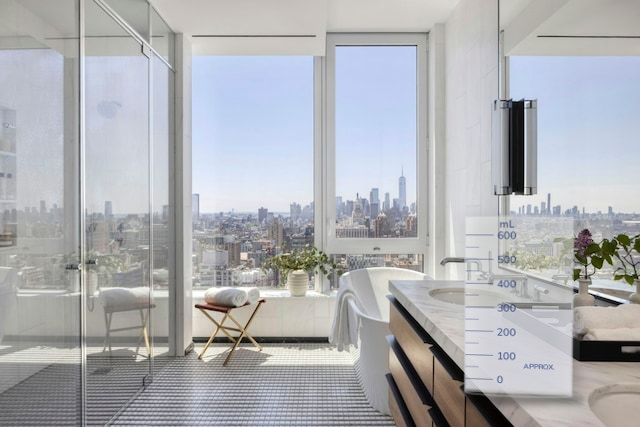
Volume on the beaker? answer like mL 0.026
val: mL 300
